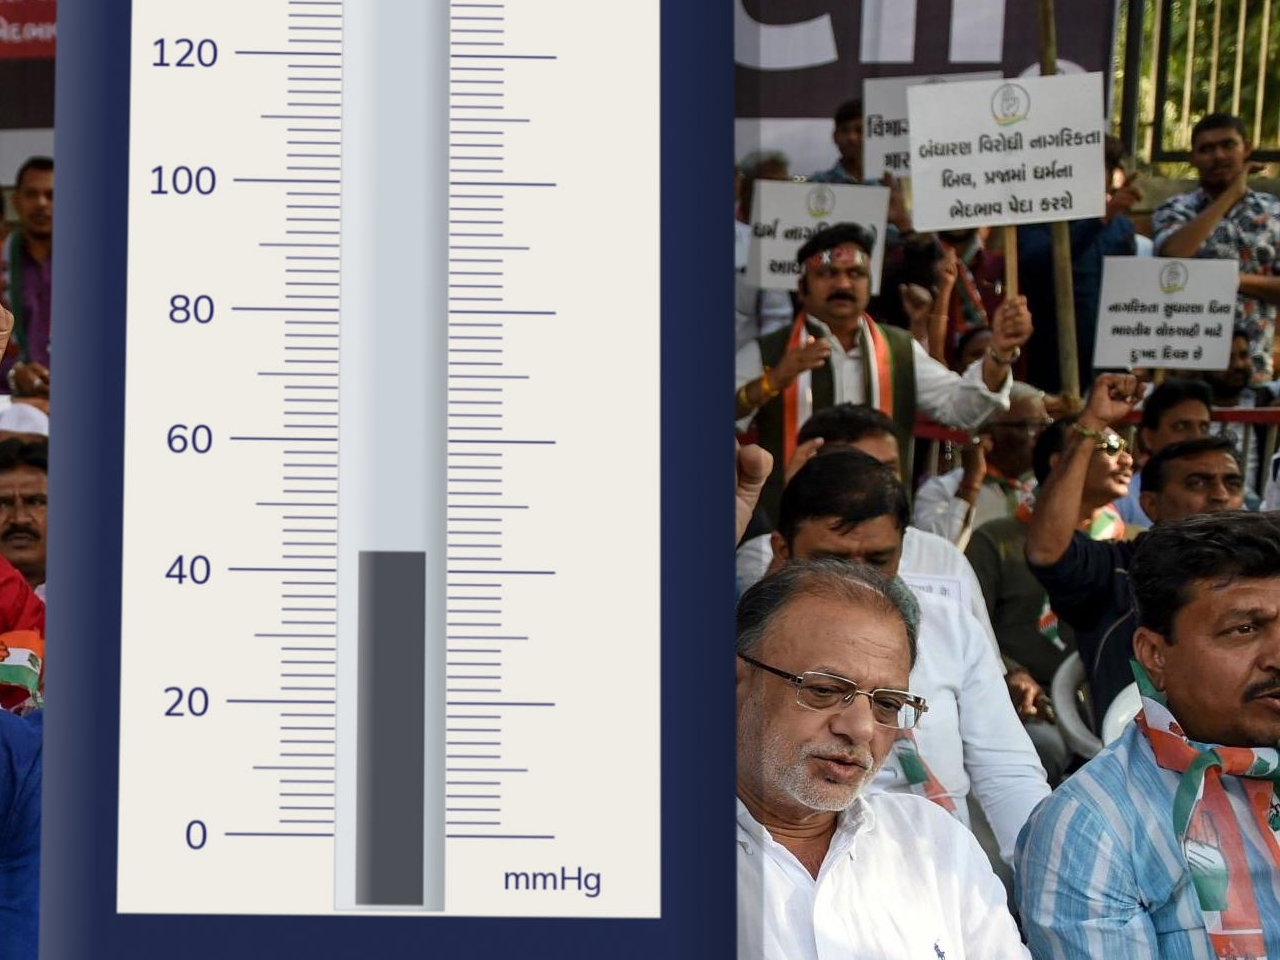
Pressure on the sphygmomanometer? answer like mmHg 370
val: mmHg 43
